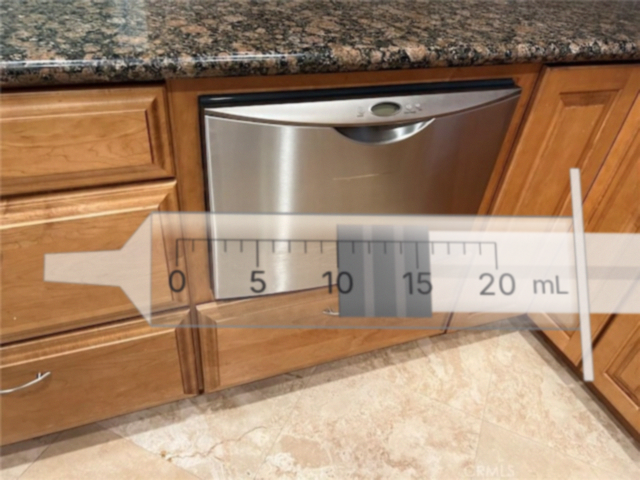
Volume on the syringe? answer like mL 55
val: mL 10
